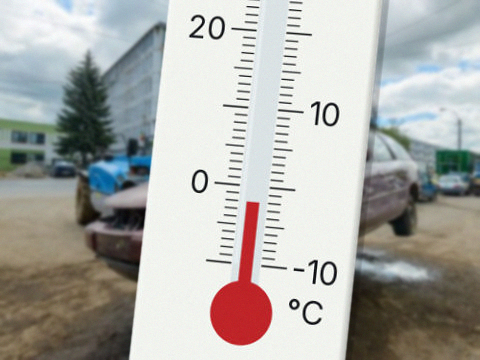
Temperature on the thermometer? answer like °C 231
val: °C -2
